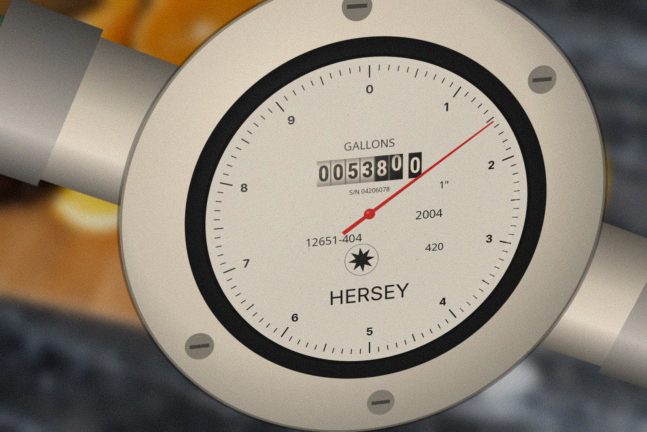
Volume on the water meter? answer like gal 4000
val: gal 53801.5
